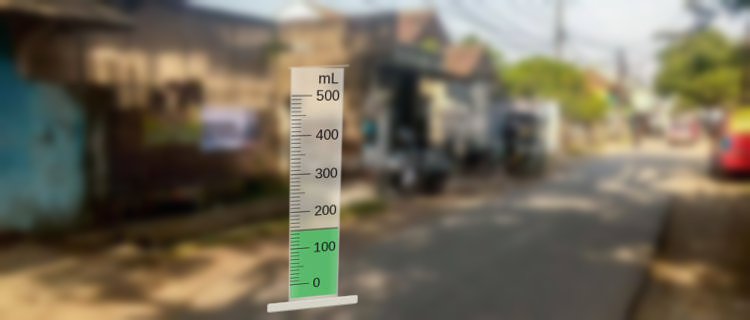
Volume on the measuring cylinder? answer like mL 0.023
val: mL 150
